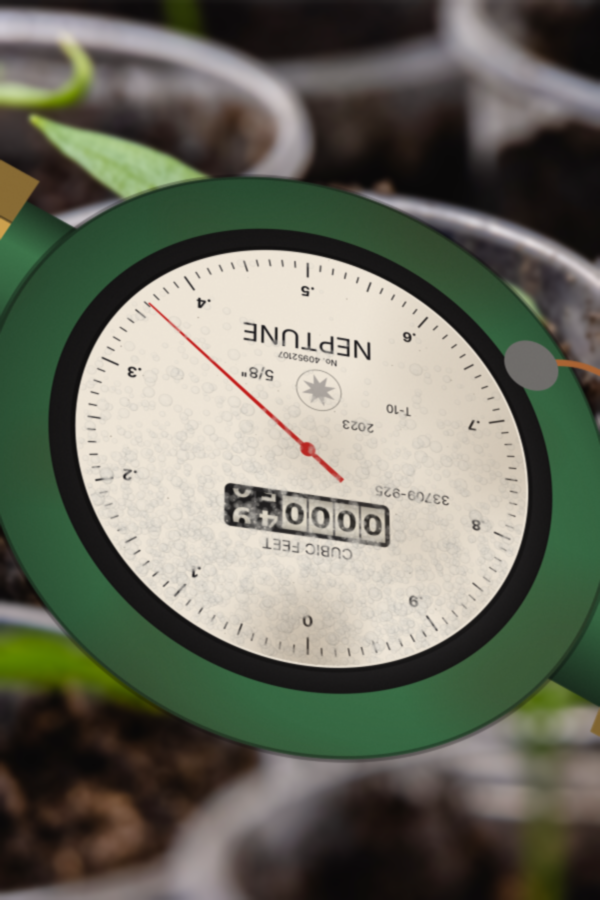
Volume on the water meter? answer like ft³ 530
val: ft³ 49.36
